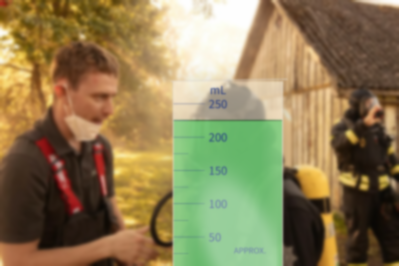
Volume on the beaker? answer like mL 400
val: mL 225
